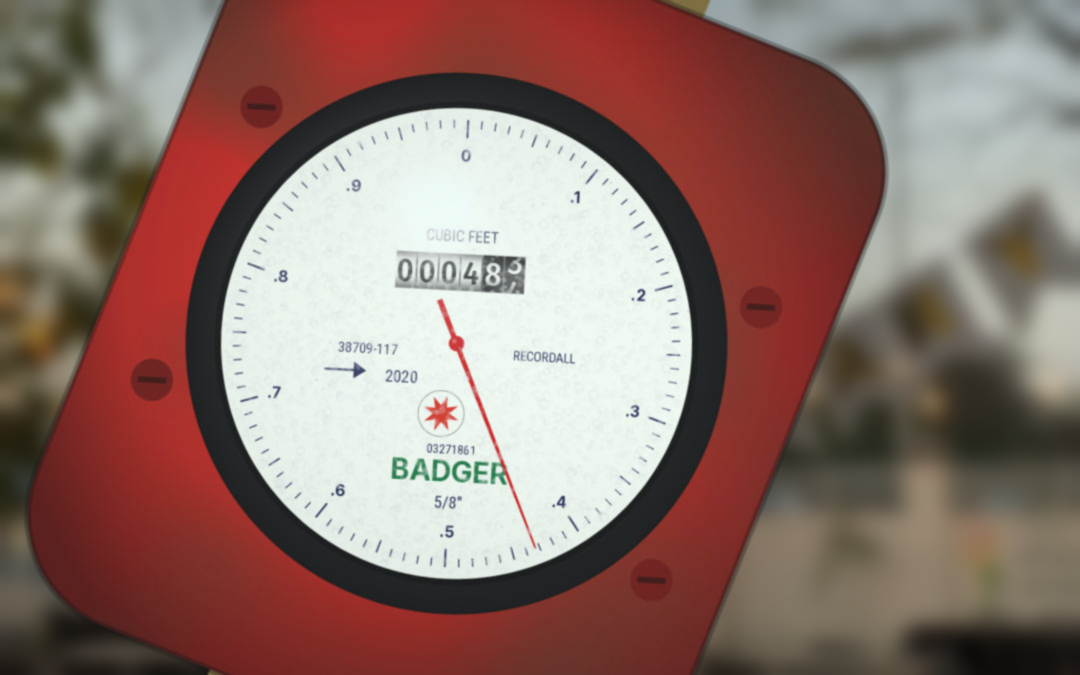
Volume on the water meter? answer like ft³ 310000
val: ft³ 483.43
